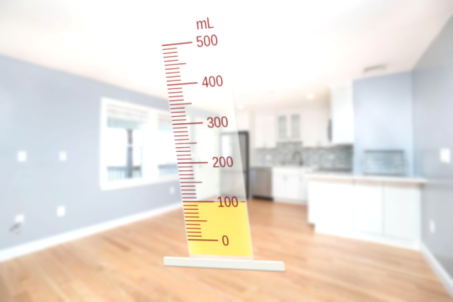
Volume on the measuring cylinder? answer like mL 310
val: mL 100
